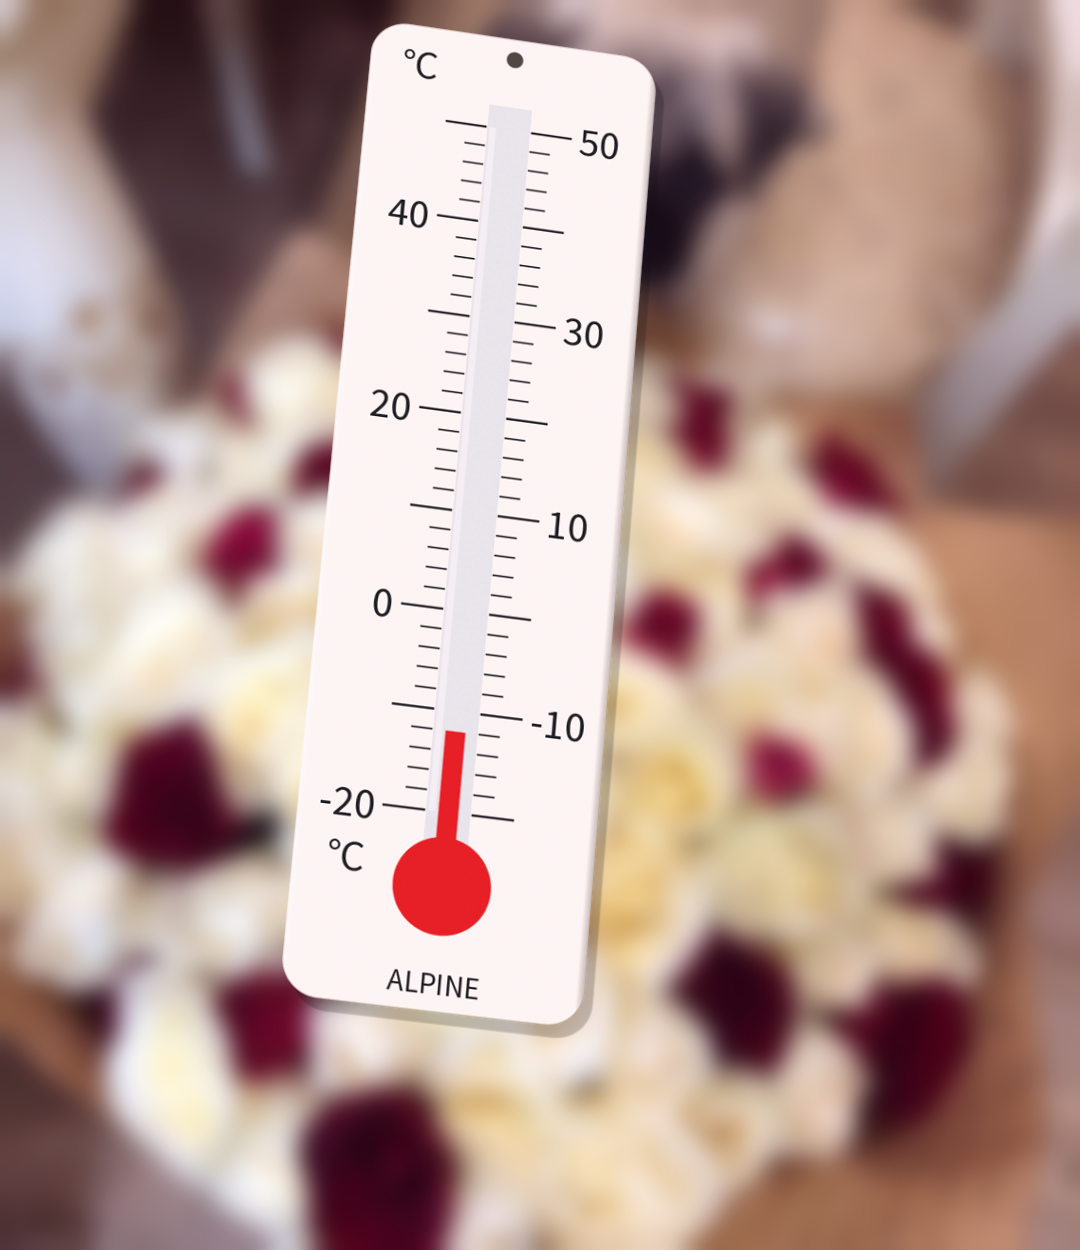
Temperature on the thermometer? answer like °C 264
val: °C -12
